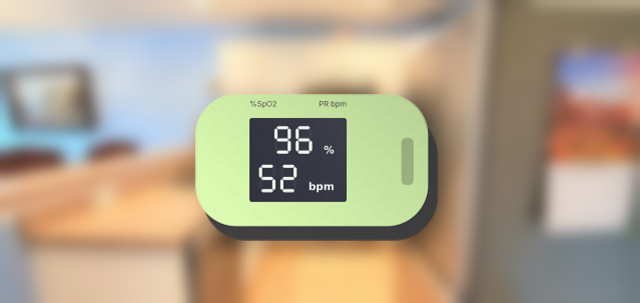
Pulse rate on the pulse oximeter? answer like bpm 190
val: bpm 52
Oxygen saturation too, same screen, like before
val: % 96
